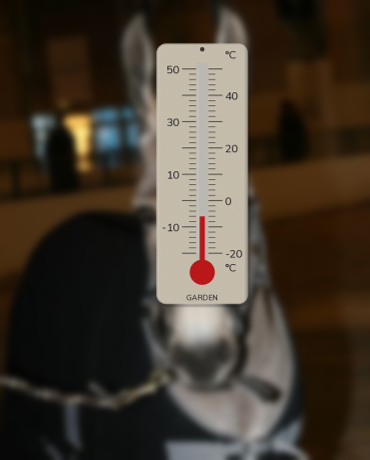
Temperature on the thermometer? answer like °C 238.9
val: °C -6
